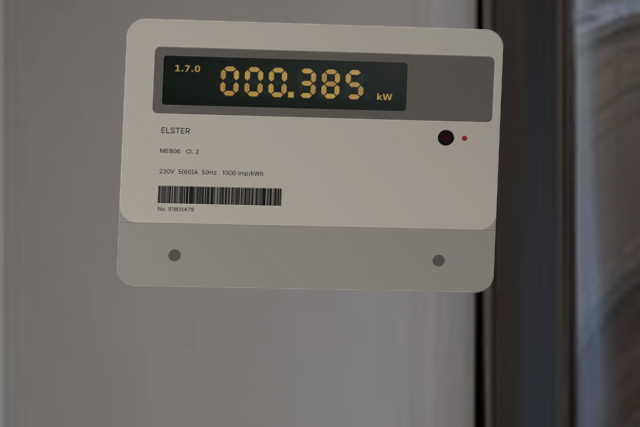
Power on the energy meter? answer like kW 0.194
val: kW 0.385
